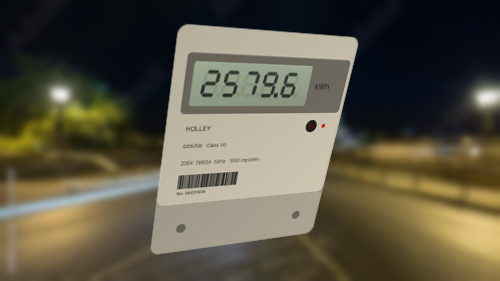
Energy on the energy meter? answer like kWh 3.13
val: kWh 2579.6
